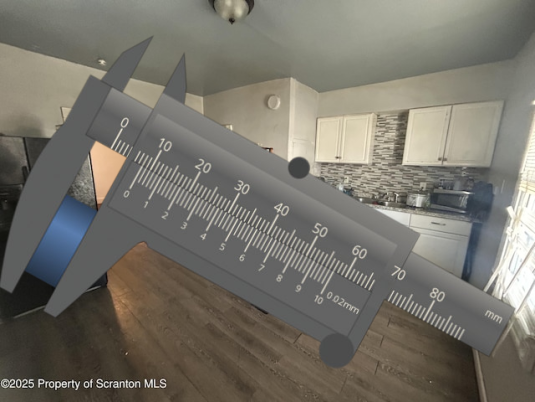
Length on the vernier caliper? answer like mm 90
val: mm 8.0
